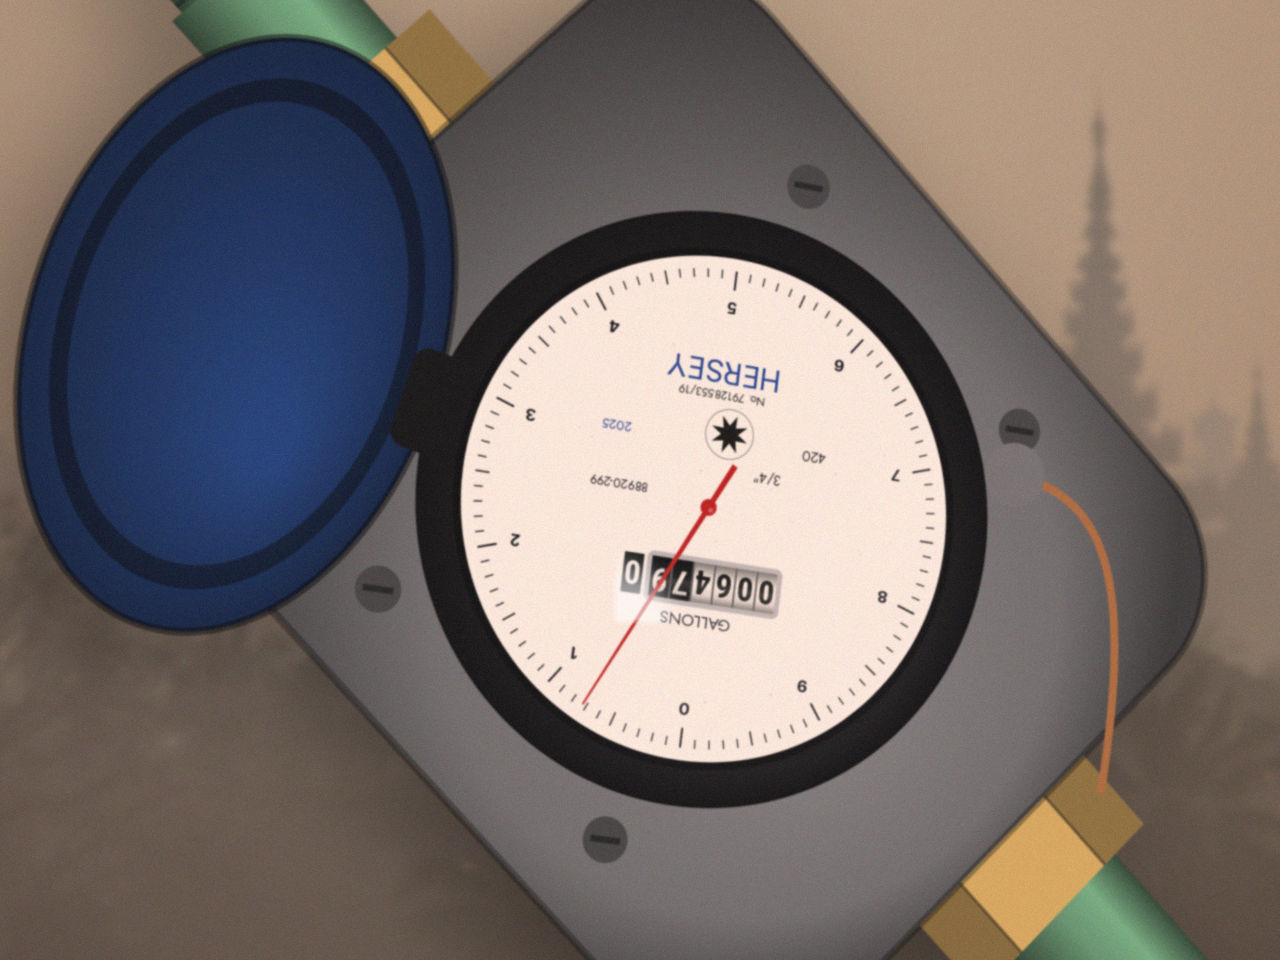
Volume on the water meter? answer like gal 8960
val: gal 64790.7
